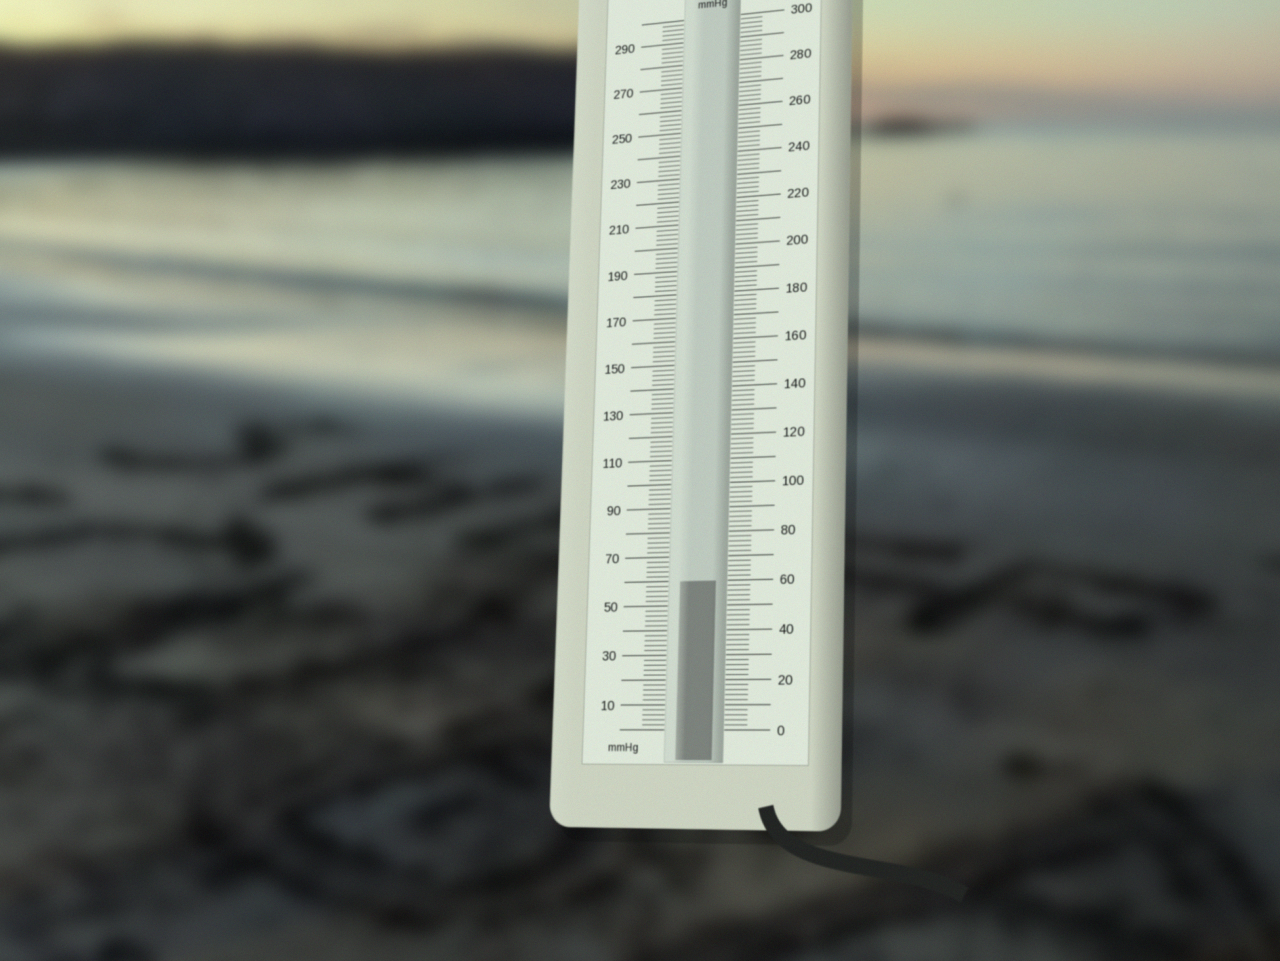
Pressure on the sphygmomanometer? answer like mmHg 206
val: mmHg 60
